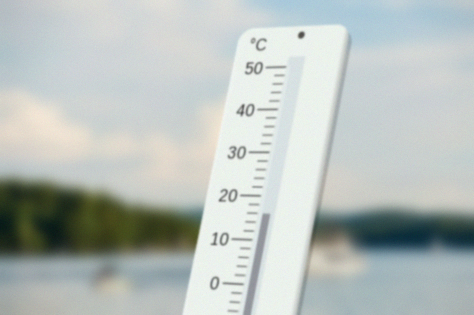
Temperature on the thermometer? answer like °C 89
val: °C 16
